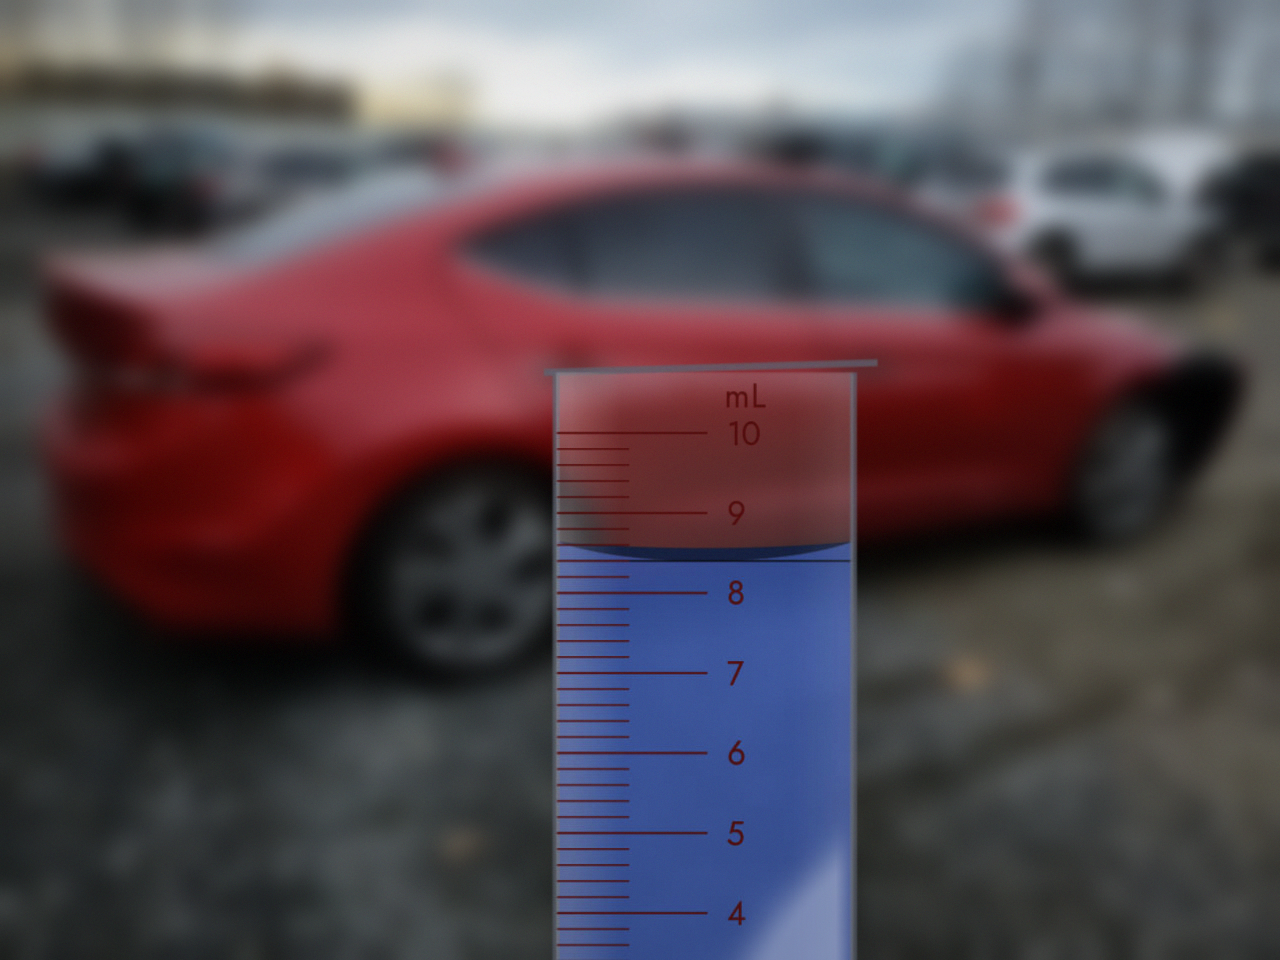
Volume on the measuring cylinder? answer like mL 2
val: mL 8.4
